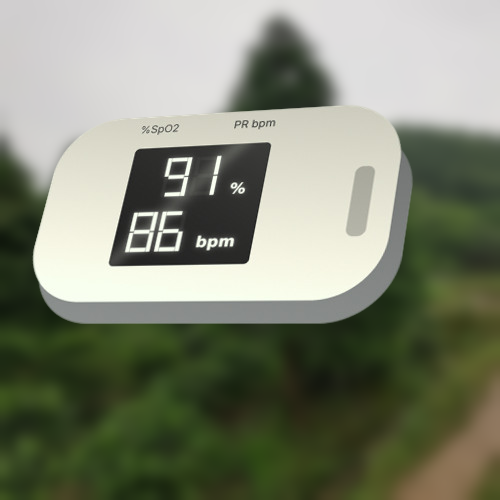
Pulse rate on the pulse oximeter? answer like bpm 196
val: bpm 86
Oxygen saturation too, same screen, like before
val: % 91
